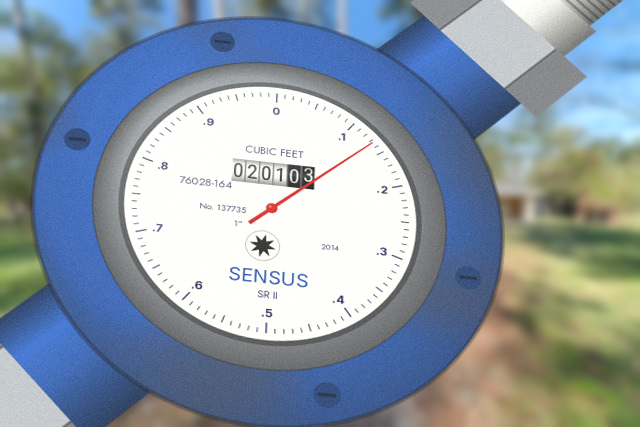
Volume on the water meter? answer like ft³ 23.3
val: ft³ 20103.13
